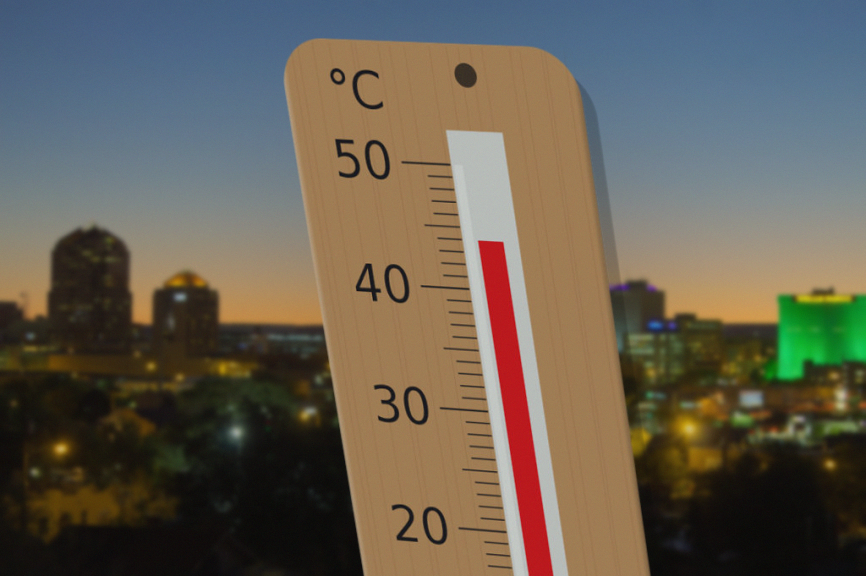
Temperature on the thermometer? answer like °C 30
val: °C 44
